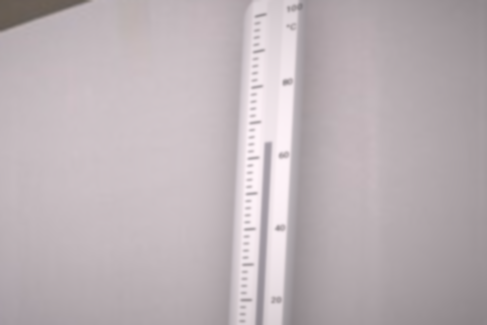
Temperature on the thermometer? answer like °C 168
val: °C 64
